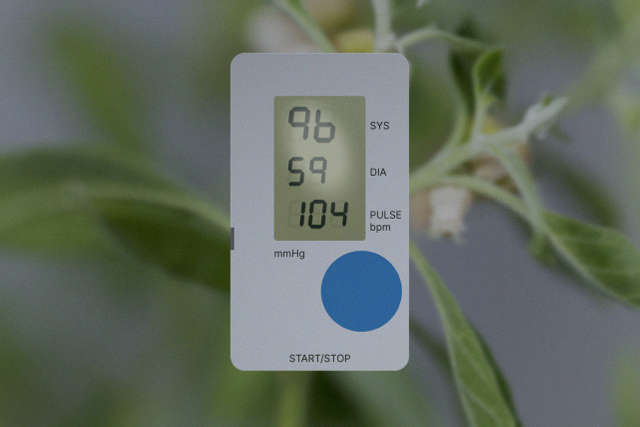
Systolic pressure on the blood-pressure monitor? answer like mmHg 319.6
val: mmHg 96
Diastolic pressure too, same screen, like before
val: mmHg 59
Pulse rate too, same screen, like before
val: bpm 104
